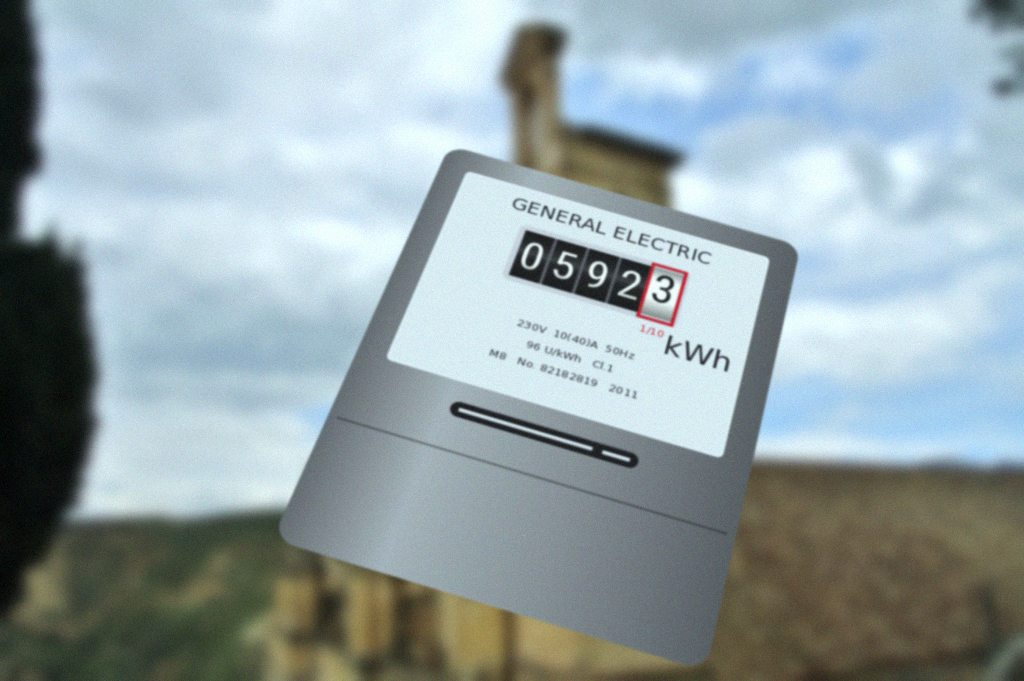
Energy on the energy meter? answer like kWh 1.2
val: kWh 592.3
